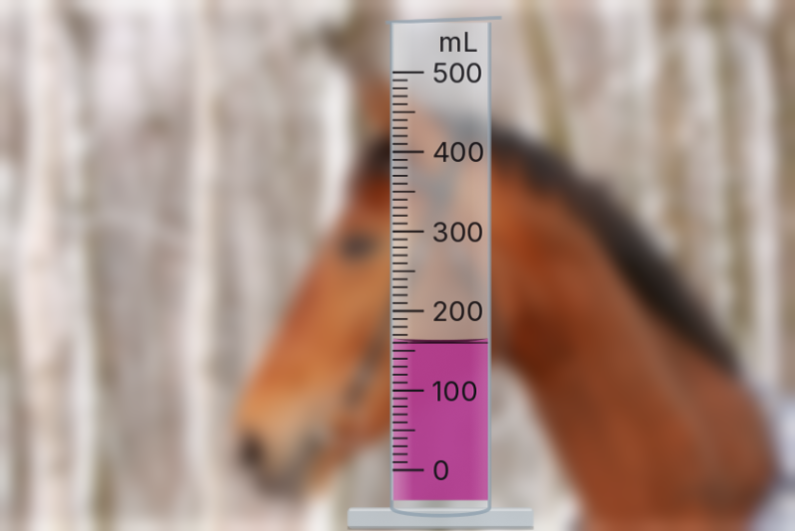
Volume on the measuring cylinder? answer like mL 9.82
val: mL 160
